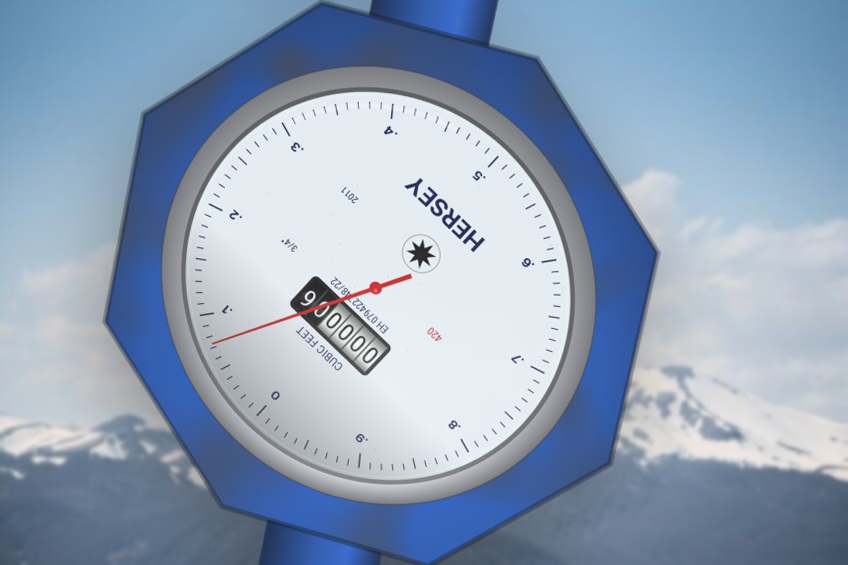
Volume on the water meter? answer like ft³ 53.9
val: ft³ 6.07
